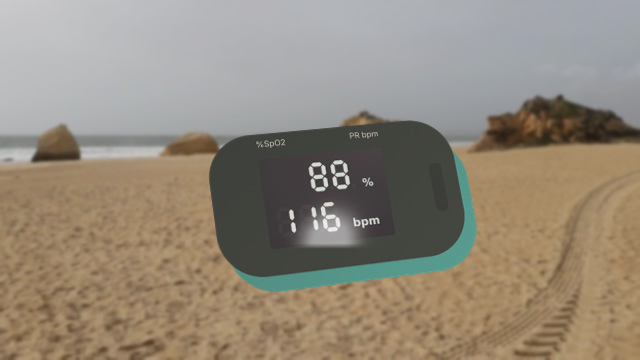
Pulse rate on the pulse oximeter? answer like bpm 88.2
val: bpm 116
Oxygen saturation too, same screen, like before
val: % 88
